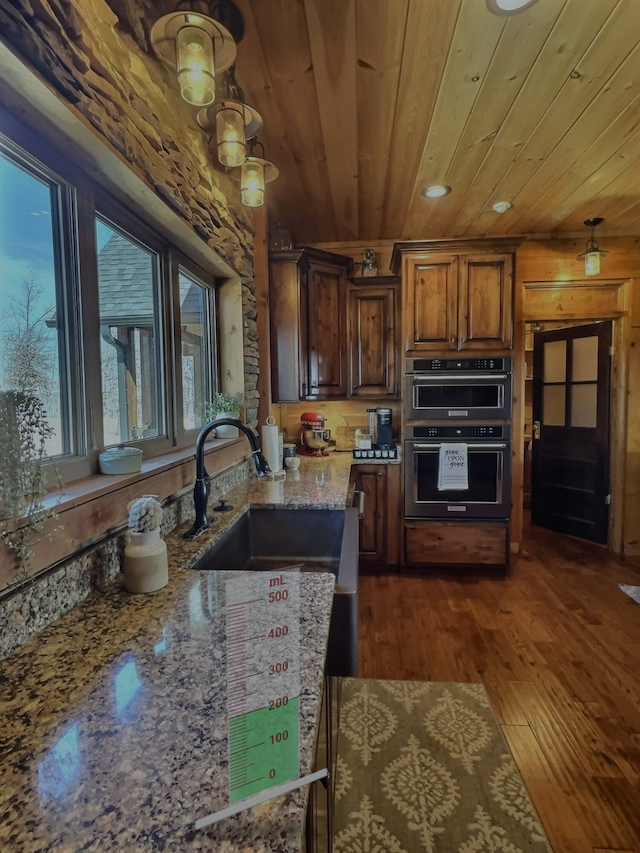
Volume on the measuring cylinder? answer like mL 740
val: mL 200
